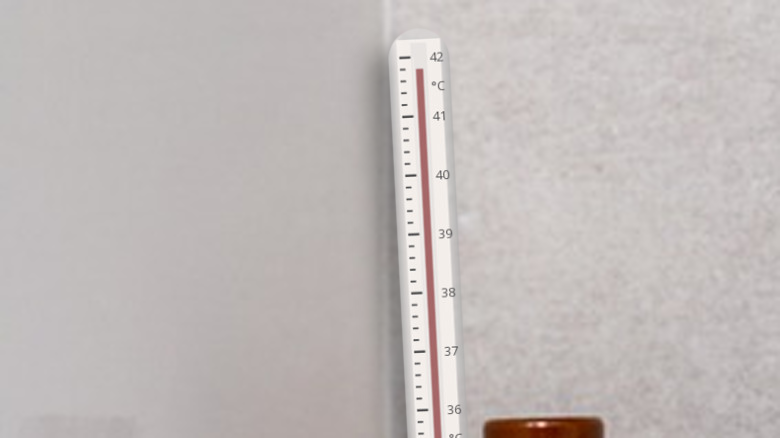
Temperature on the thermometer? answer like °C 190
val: °C 41.8
